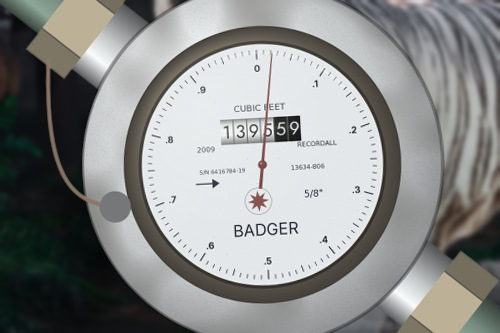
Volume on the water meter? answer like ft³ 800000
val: ft³ 139559.02
